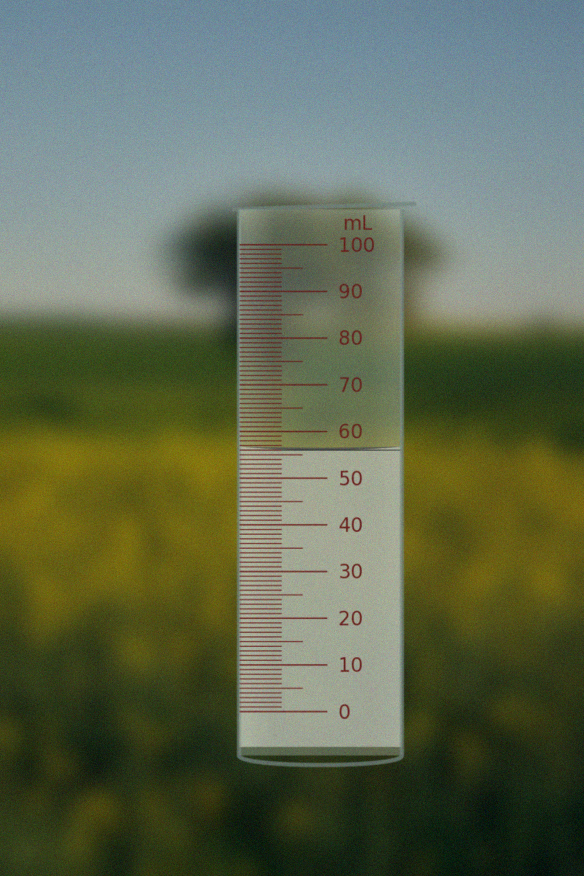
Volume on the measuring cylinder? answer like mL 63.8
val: mL 56
